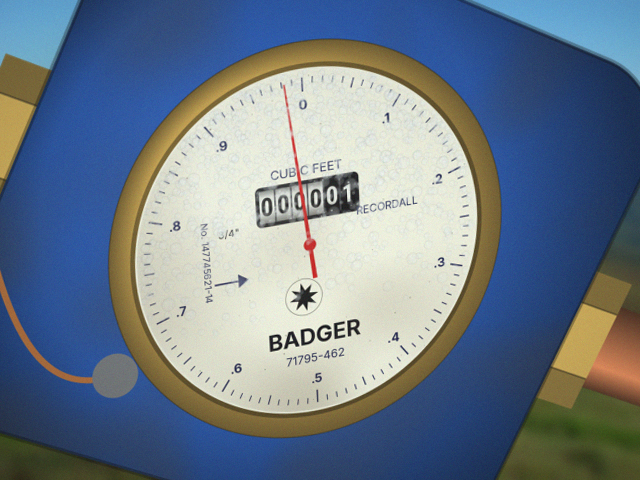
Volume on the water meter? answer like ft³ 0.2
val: ft³ 0.98
